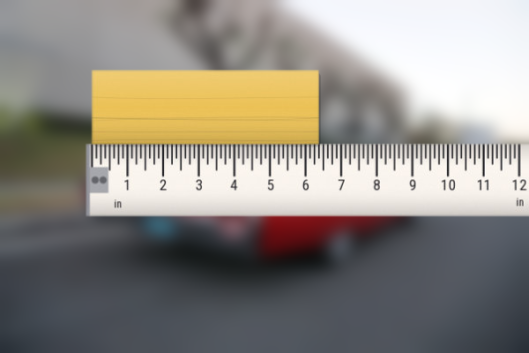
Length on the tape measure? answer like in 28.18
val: in 6.375
